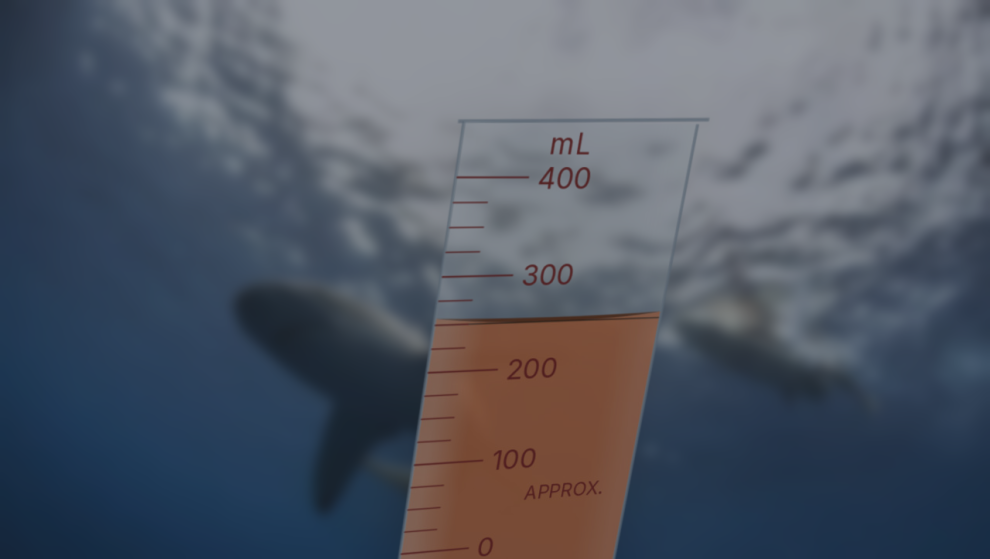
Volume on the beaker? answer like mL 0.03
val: mL 250
